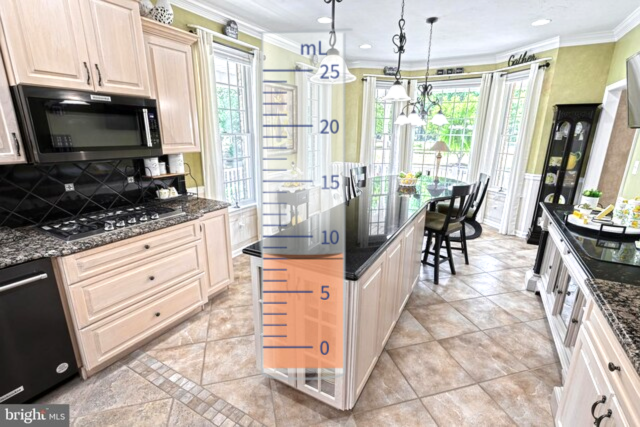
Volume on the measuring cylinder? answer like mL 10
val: mL 8
